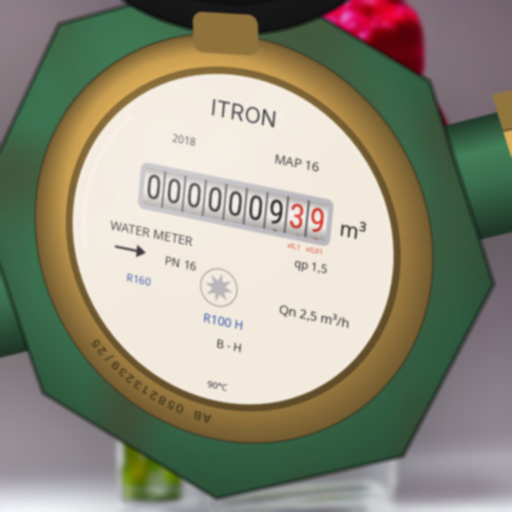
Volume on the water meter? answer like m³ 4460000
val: m³ 9.39
